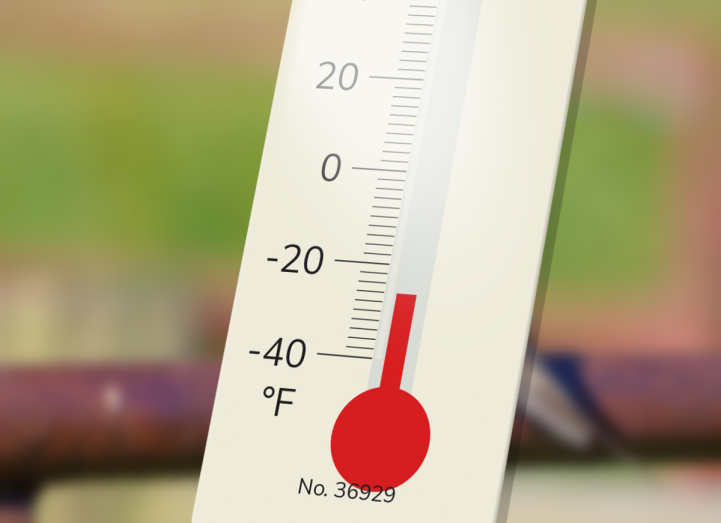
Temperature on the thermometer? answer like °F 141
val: °F -26
